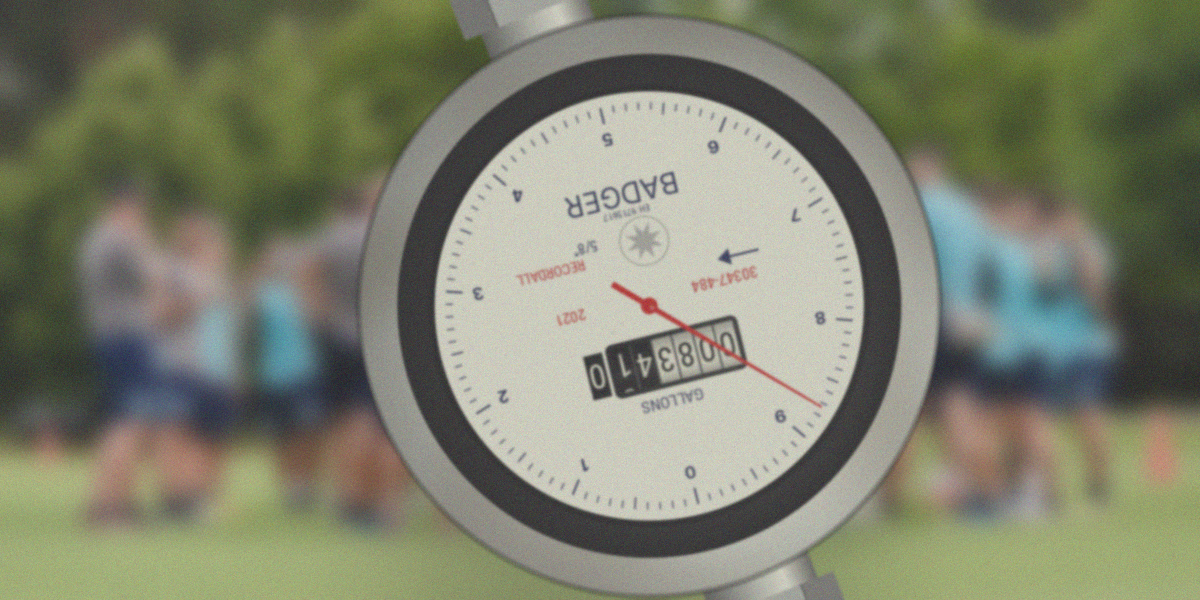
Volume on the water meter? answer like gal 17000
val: gal 83408.7
